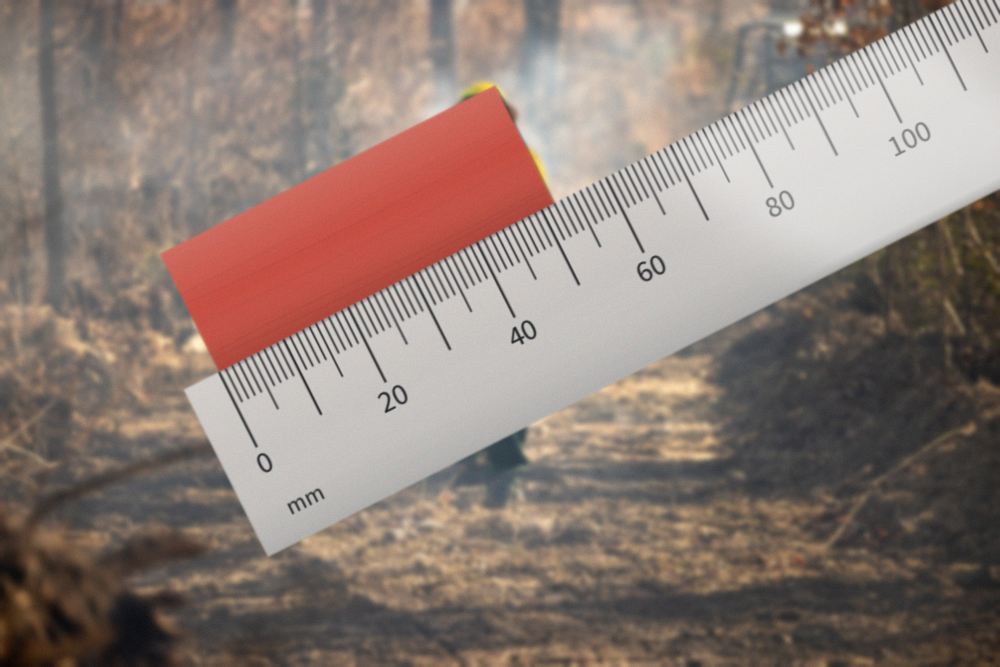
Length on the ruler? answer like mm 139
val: mm 52
